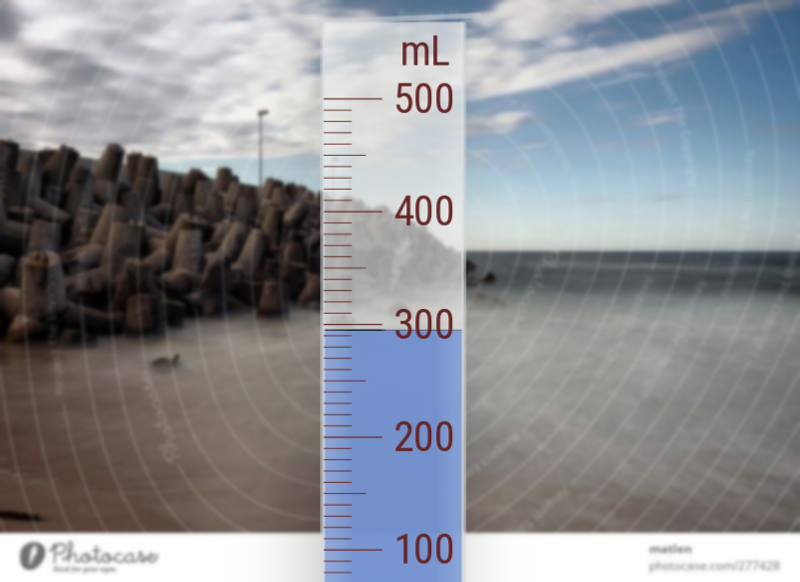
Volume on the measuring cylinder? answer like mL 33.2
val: mL 295
